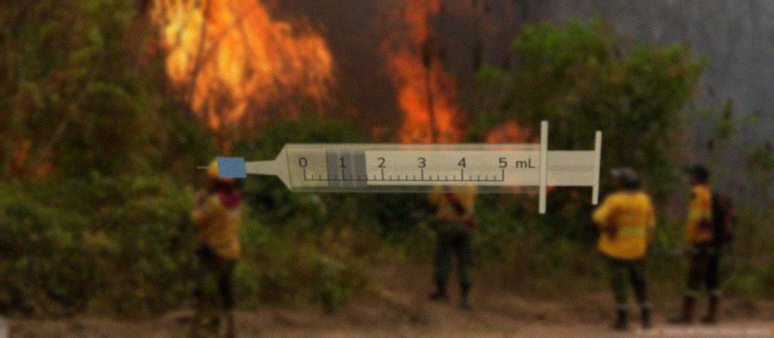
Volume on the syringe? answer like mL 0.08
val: mL 0.6
